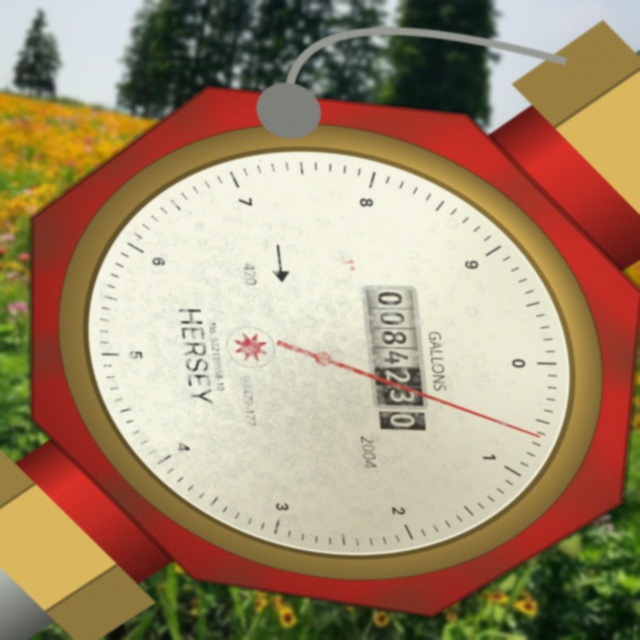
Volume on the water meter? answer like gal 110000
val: gal 84230.6
